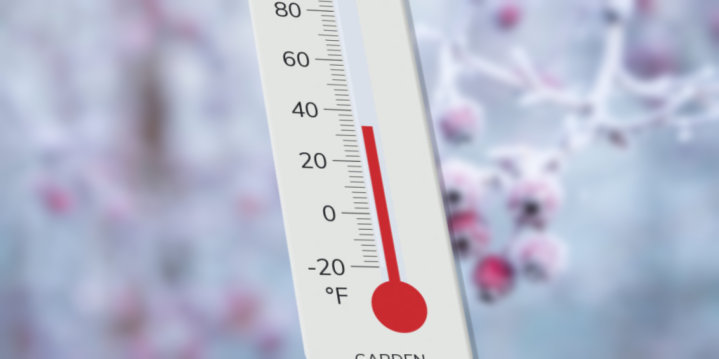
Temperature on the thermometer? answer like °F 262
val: °F 34
